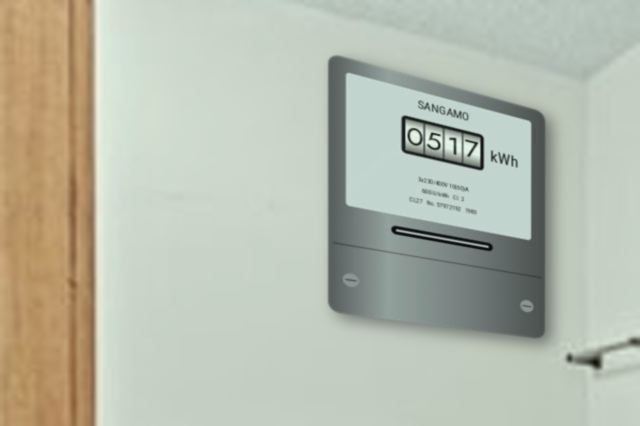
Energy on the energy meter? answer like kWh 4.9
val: kWh 517
